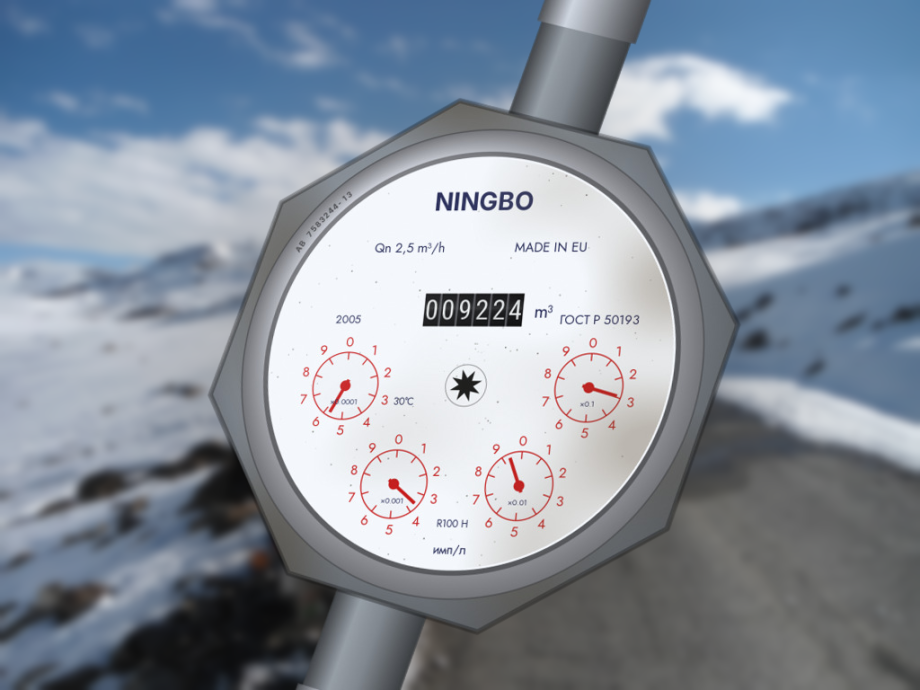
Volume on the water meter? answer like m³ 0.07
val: m³ 9224.2935
